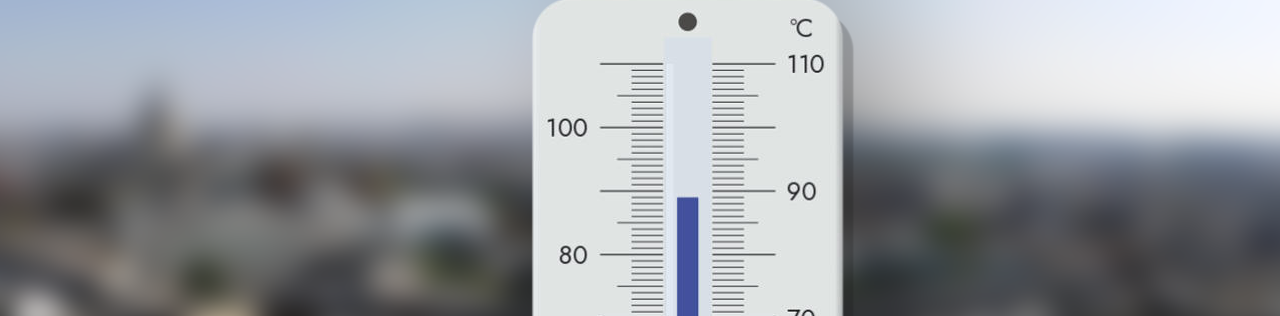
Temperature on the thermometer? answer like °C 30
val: °C 89
